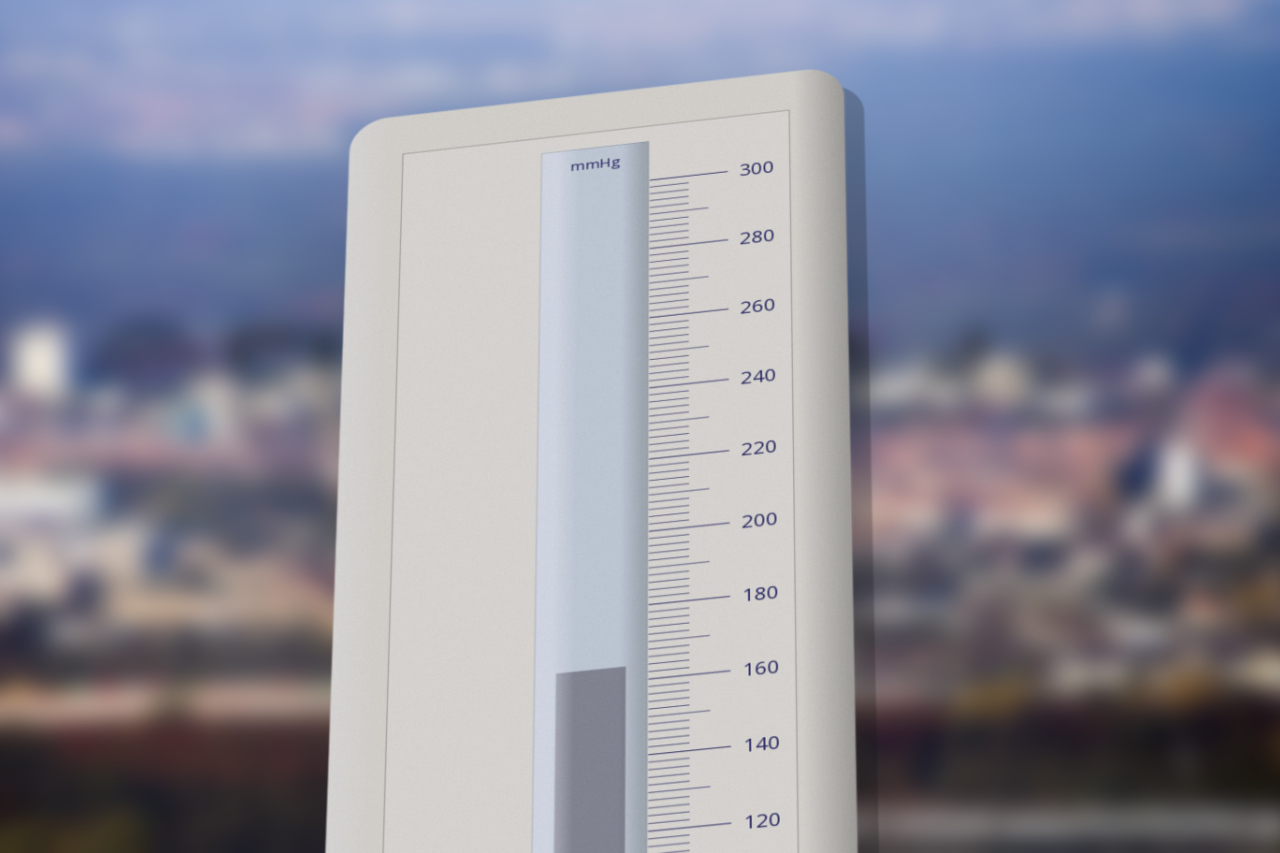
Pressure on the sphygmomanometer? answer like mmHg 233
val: mmHg 164
